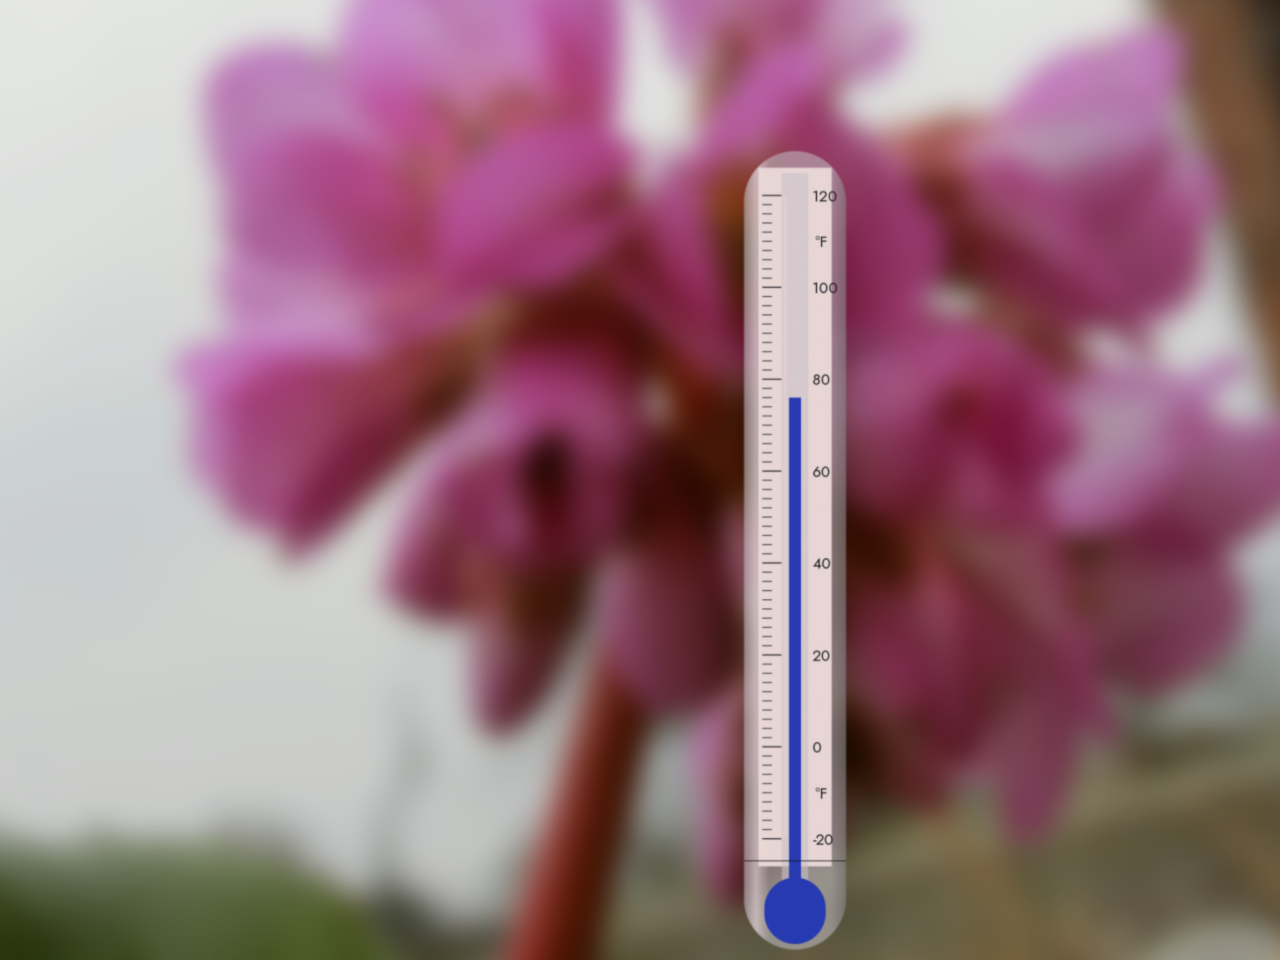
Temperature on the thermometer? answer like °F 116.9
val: °F 76
